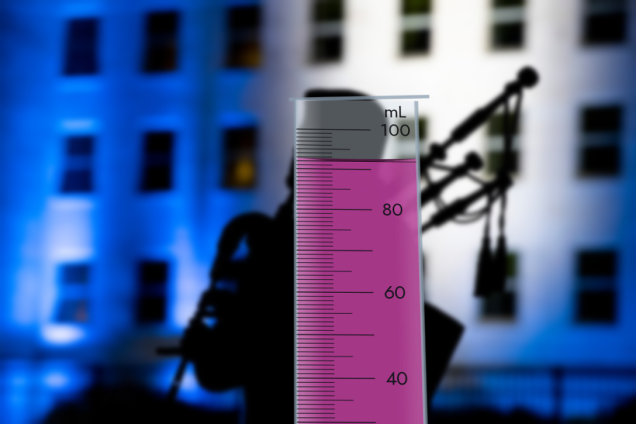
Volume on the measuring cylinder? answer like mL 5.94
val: mL 92
